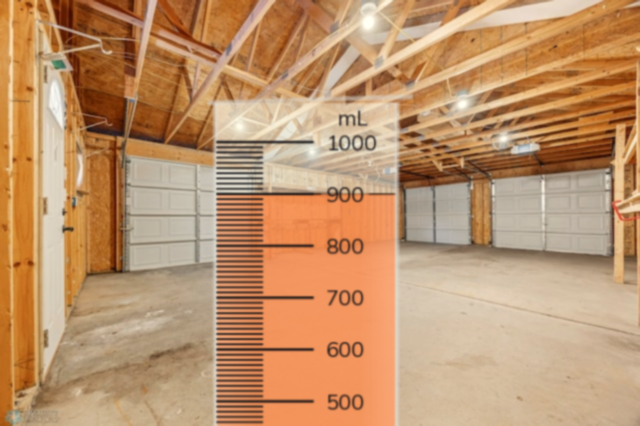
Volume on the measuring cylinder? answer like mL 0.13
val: mL 900
